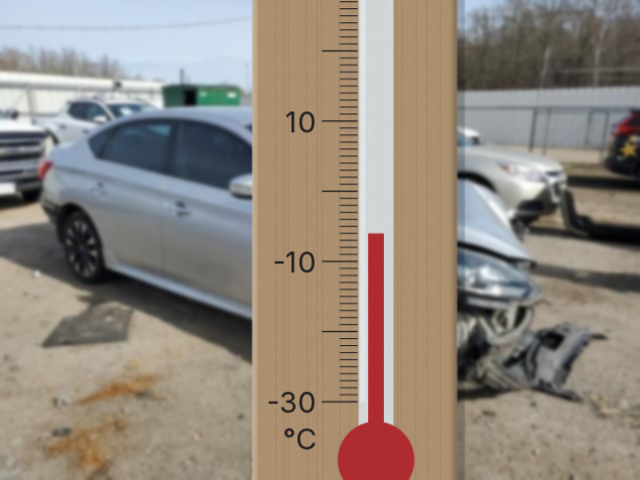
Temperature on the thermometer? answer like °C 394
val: °C -6
